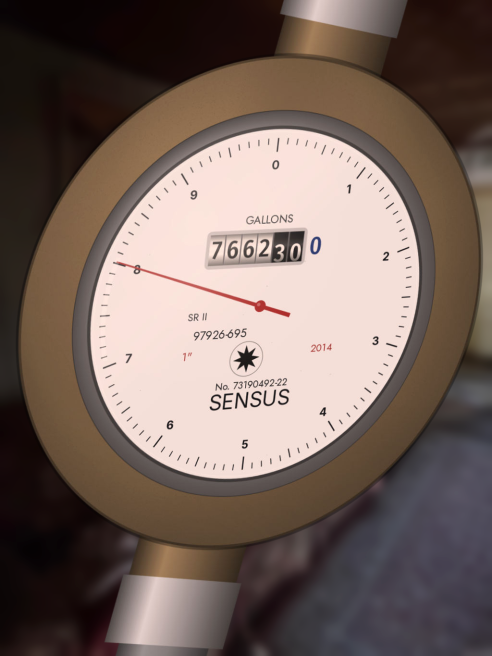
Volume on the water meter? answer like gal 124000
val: gal 7662298.0
